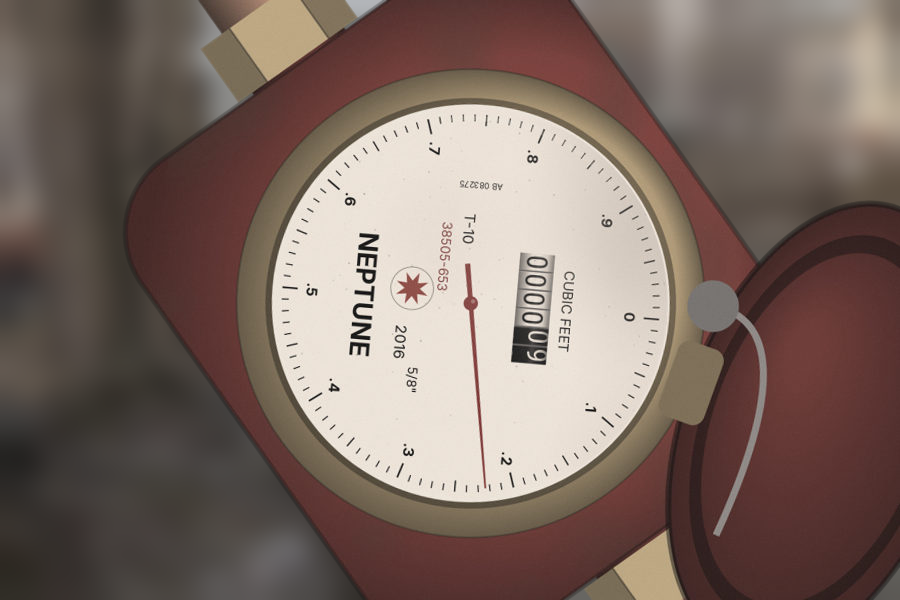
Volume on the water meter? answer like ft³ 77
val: ft³ 9.22
